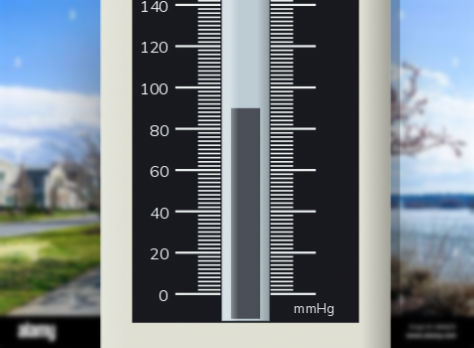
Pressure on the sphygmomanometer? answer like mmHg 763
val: mmHg 90
